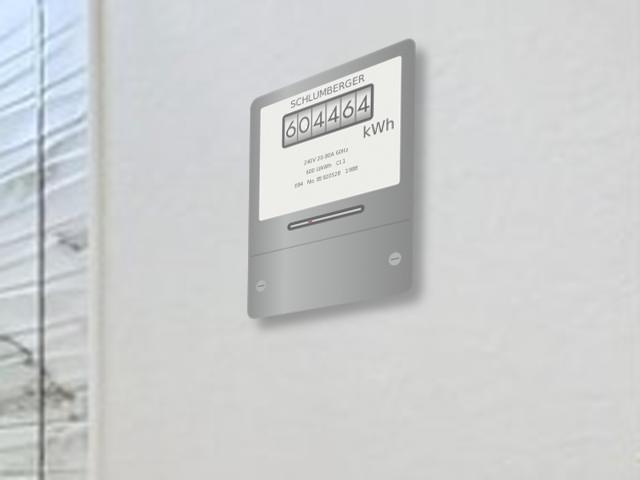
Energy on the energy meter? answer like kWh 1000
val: kWh 604464
